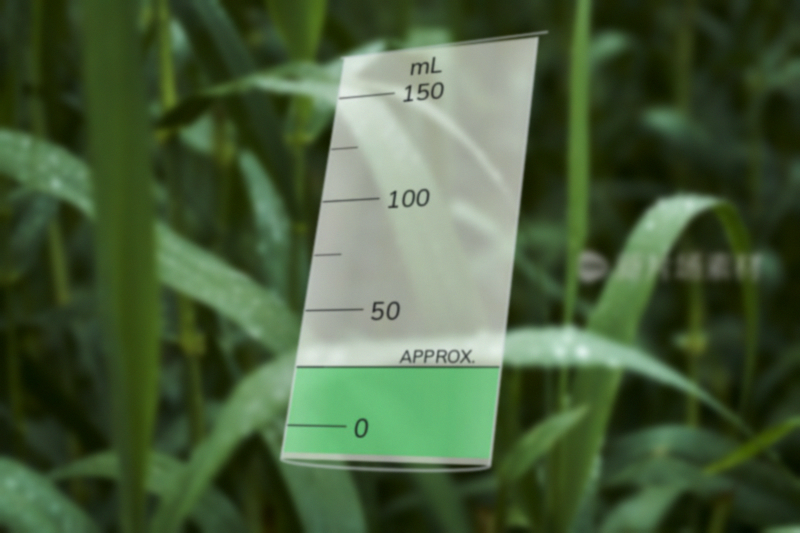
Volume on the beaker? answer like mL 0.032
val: mL 25
